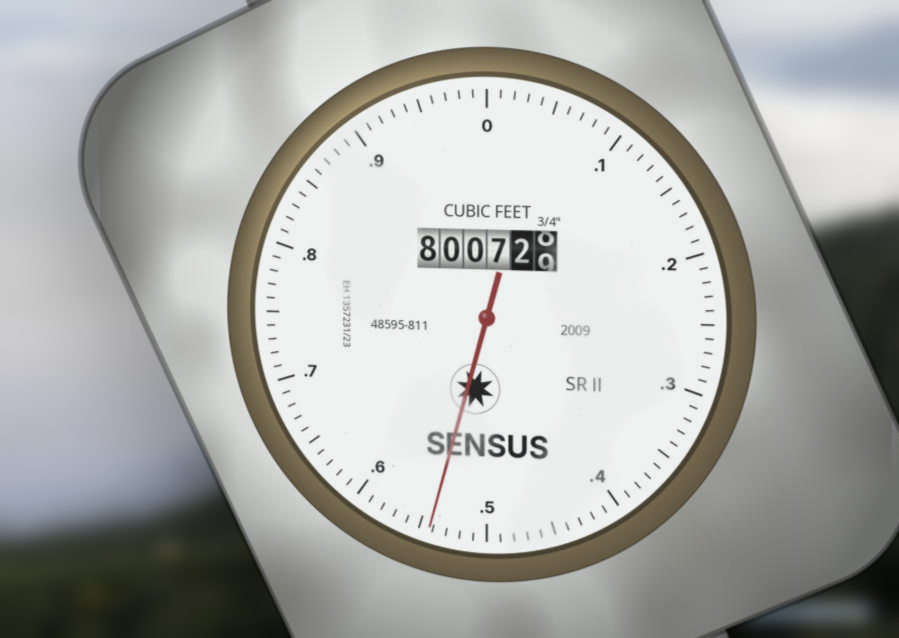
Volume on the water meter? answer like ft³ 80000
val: ft³ 800728.54
